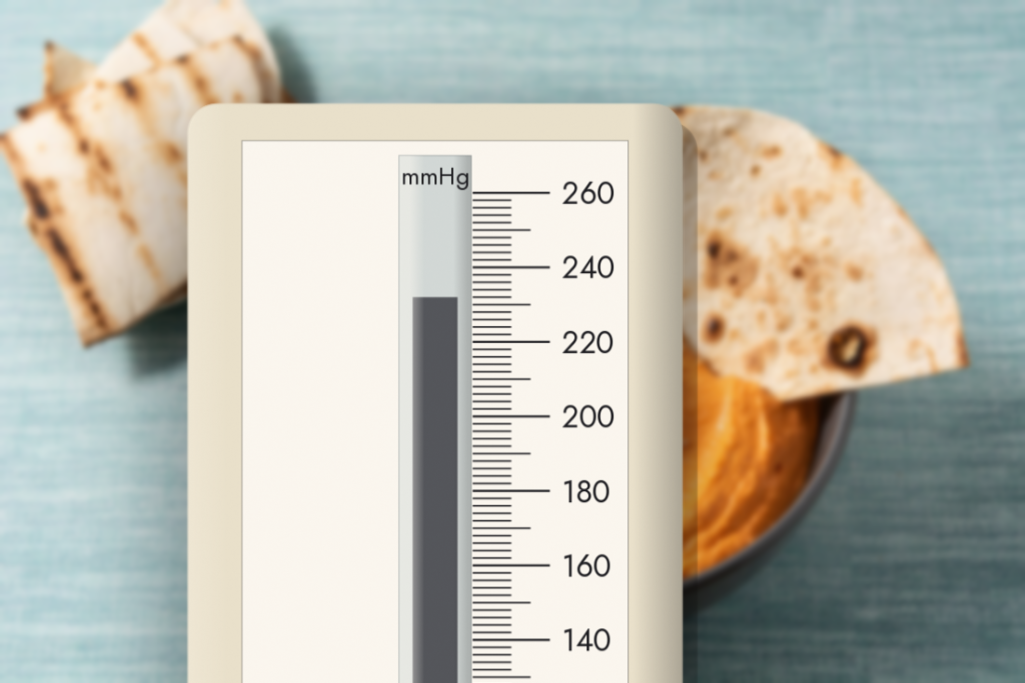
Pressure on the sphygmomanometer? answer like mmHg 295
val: mmHg 232
